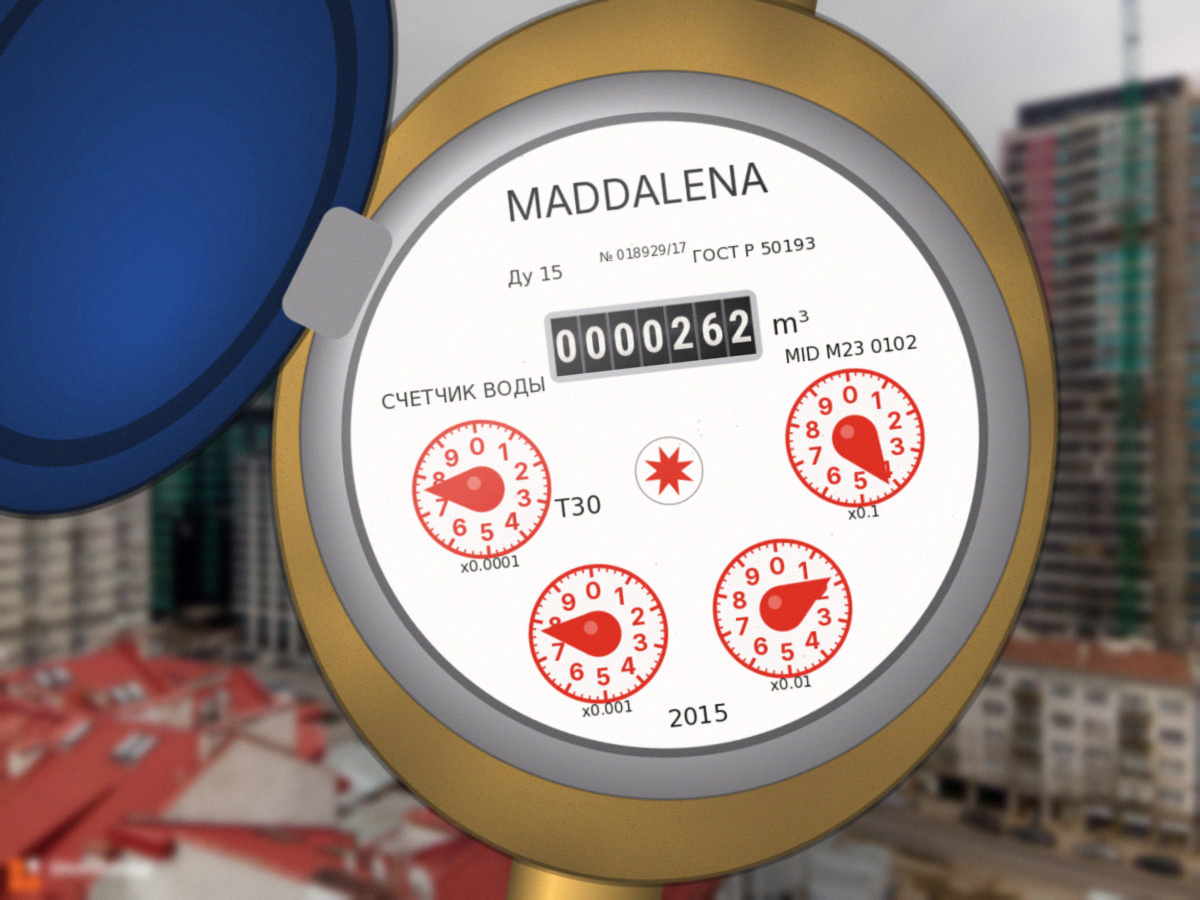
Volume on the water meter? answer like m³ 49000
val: m³ 262.4177
